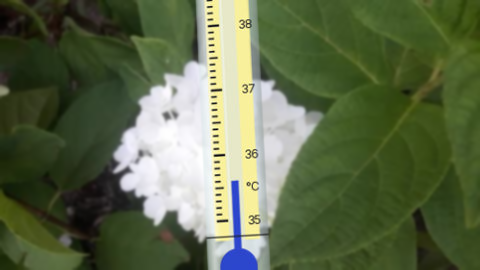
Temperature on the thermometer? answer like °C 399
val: °C 35.6
